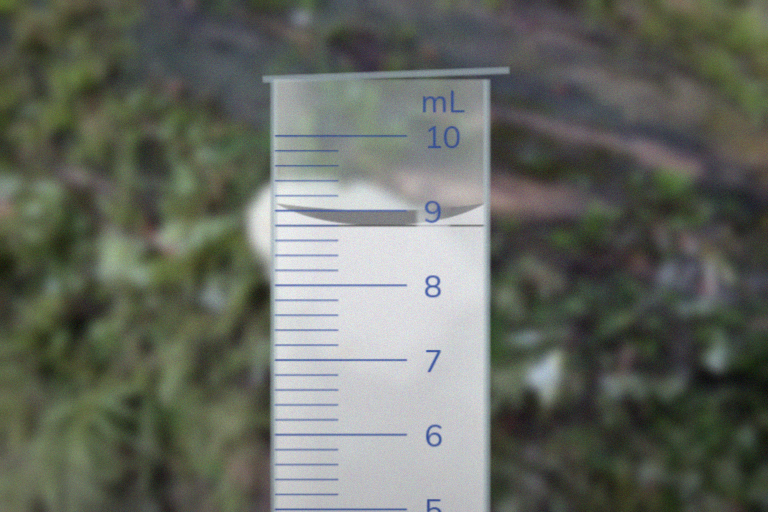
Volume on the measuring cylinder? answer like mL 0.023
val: mL 8.8
